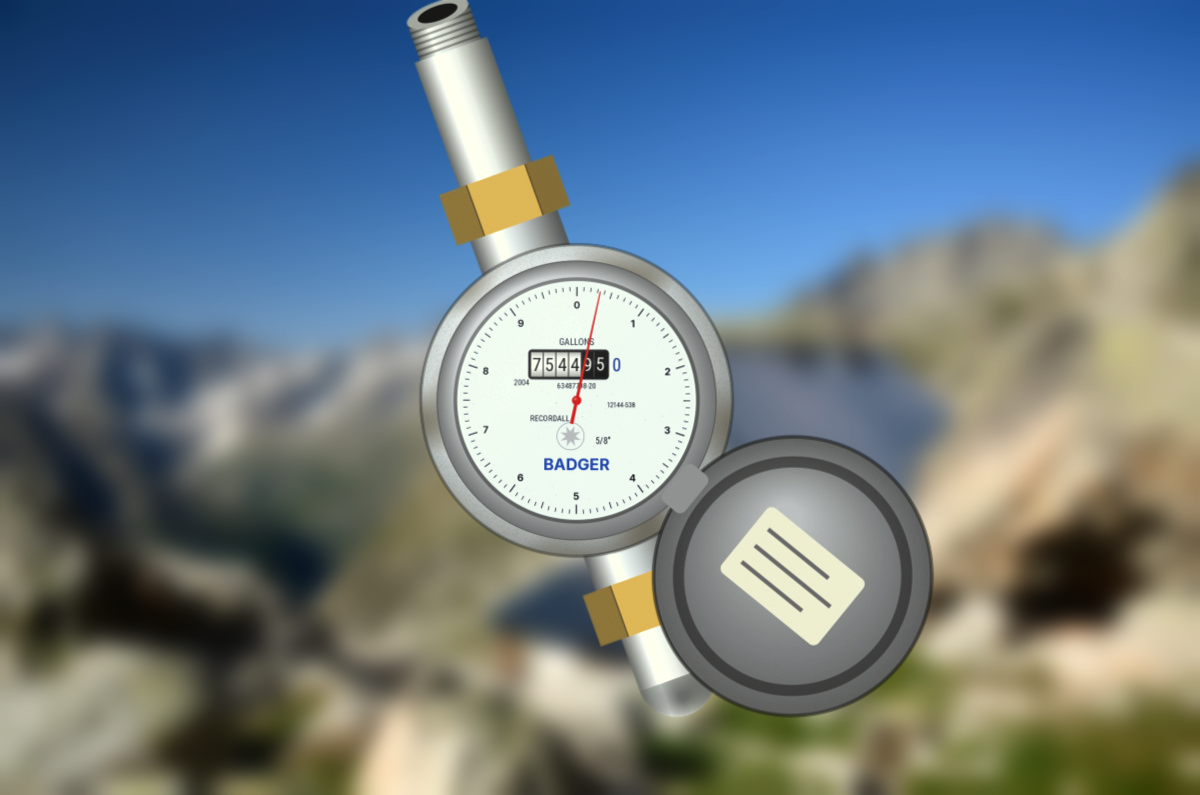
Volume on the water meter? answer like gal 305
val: gal 7544950.3
